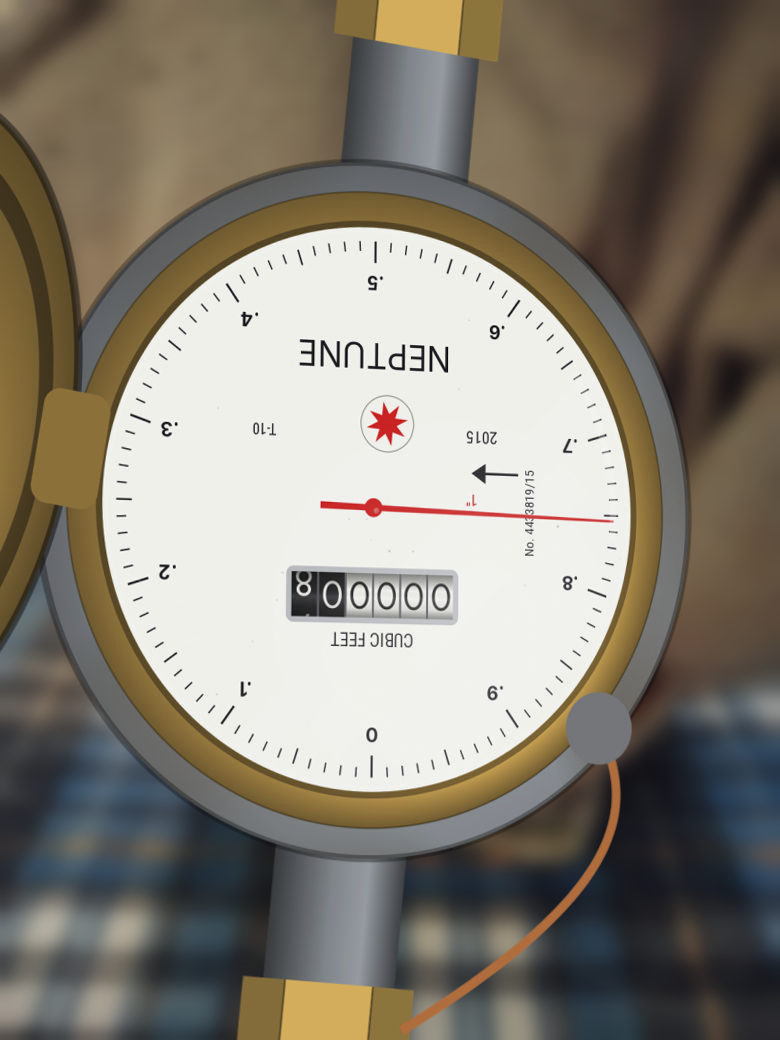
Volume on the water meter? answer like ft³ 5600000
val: ft³ 7.75
